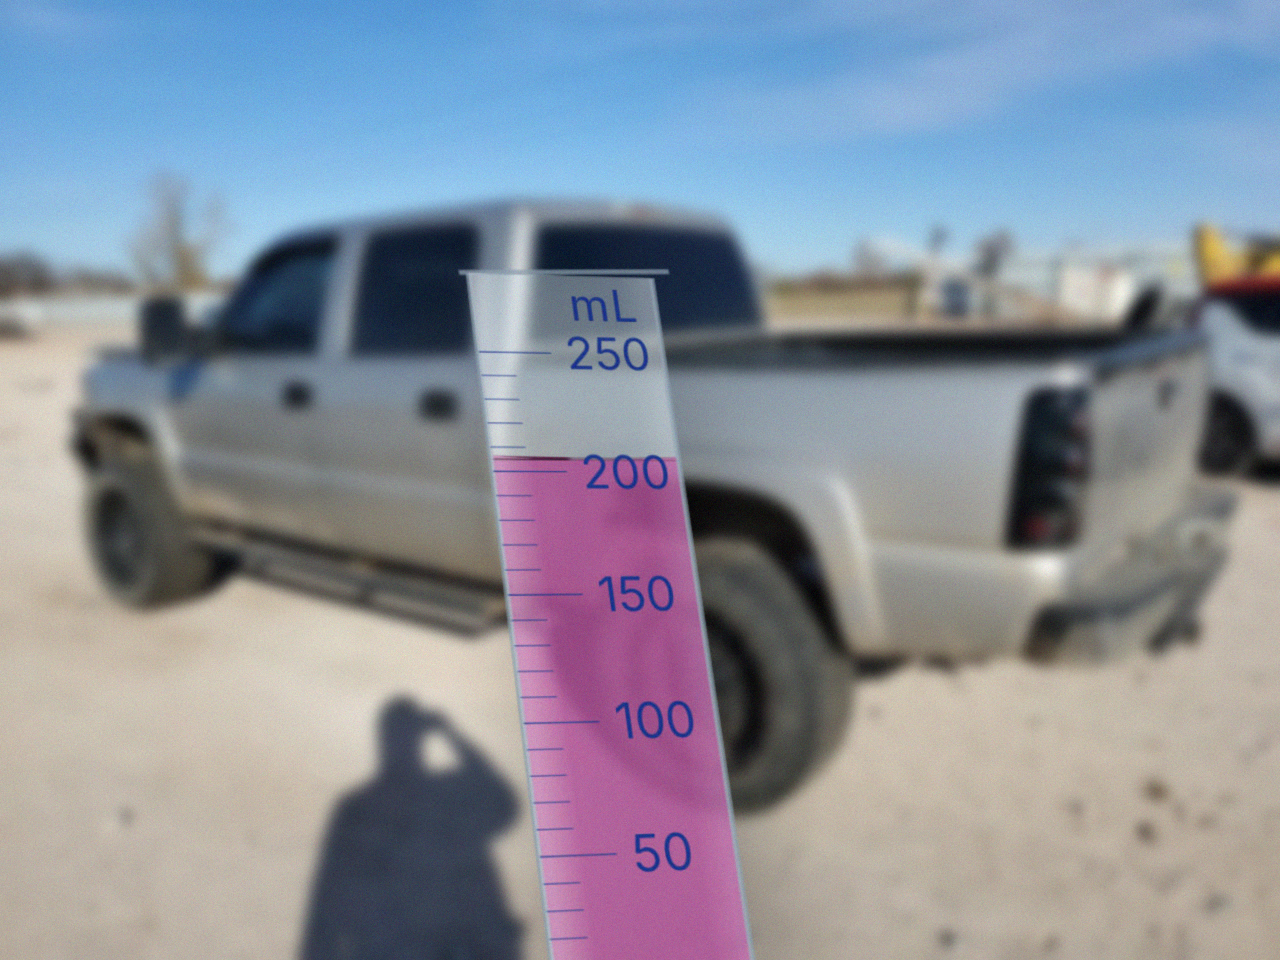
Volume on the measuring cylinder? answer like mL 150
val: mL 205
